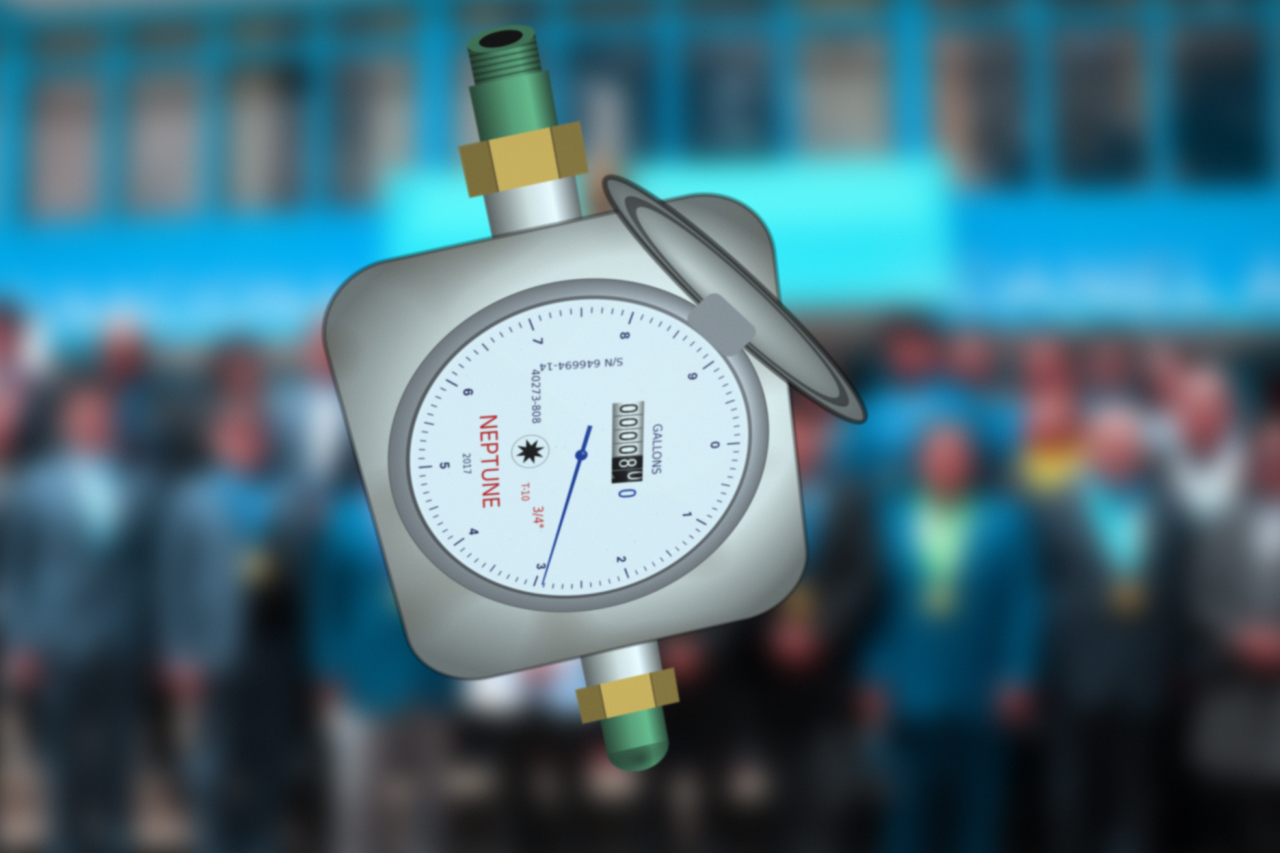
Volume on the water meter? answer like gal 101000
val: gal 802.9
